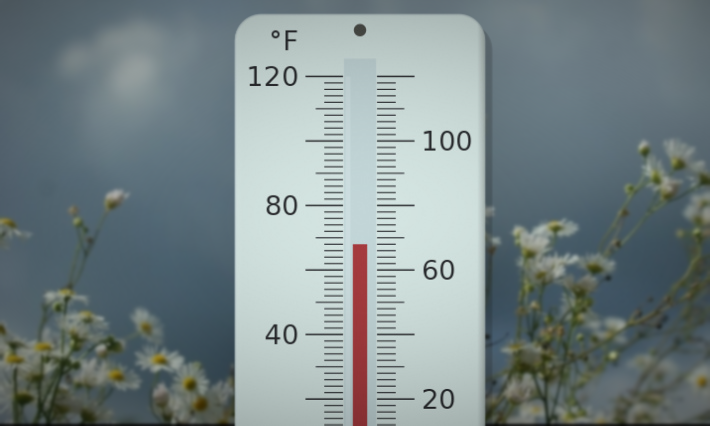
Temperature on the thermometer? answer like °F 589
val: °F 68
